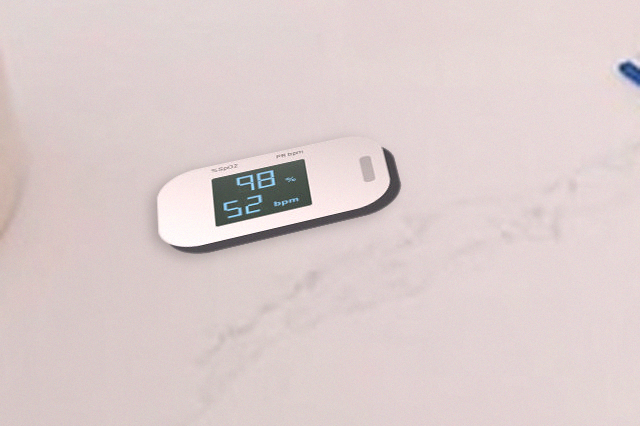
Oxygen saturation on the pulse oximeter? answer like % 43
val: % 98
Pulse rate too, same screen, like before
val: bpm 52
